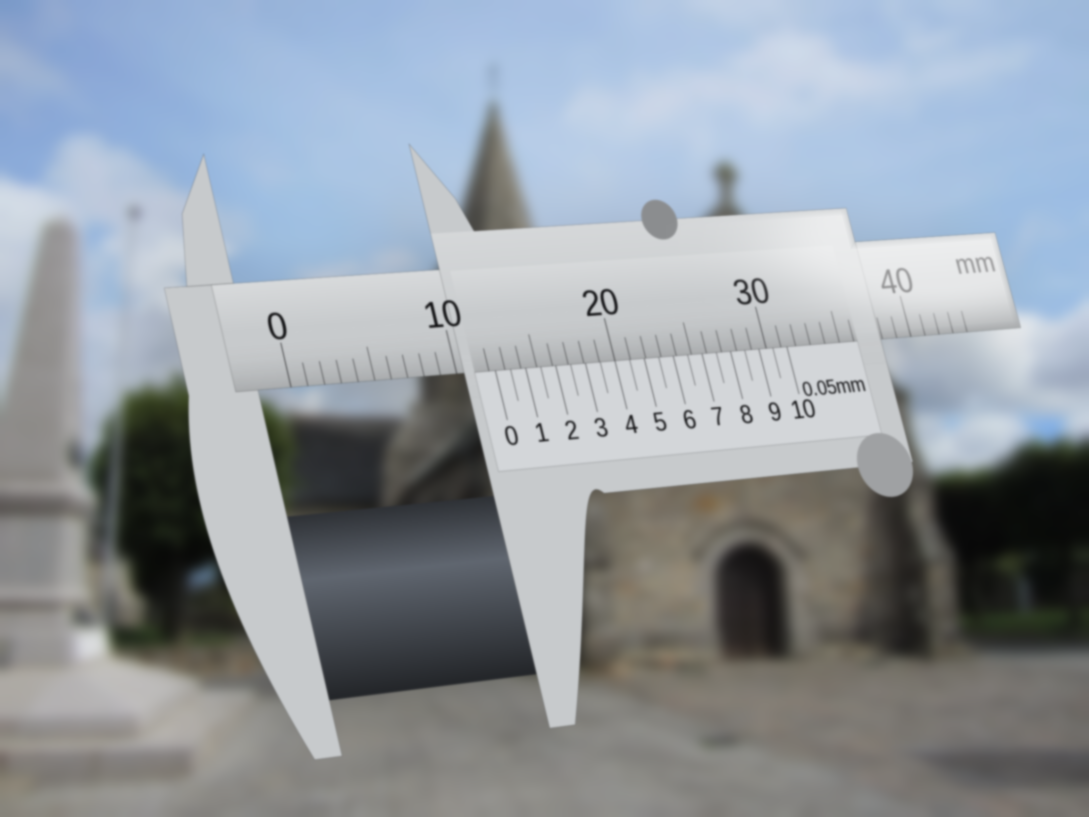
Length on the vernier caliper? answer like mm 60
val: mm 12.4
